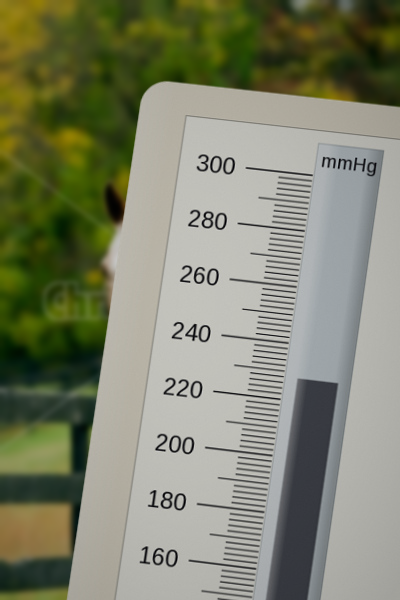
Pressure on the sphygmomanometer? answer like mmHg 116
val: mmHg 228
